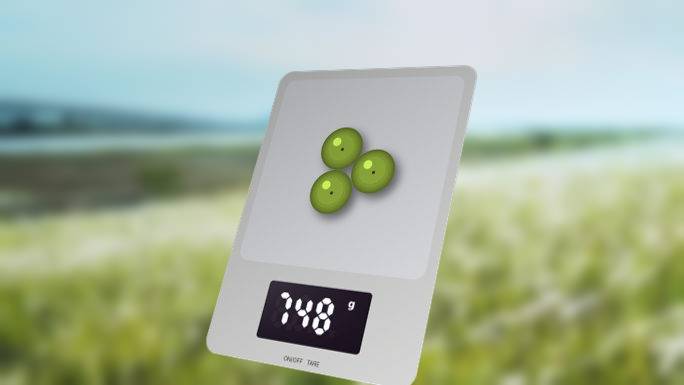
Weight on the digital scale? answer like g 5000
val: g 748
